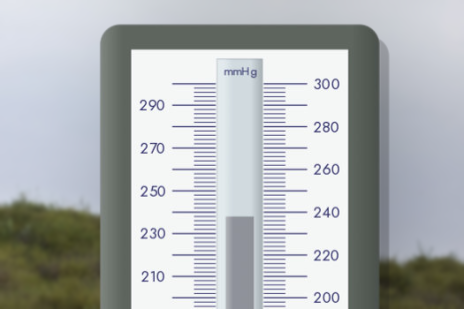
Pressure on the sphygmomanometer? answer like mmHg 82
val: mmHg 238
